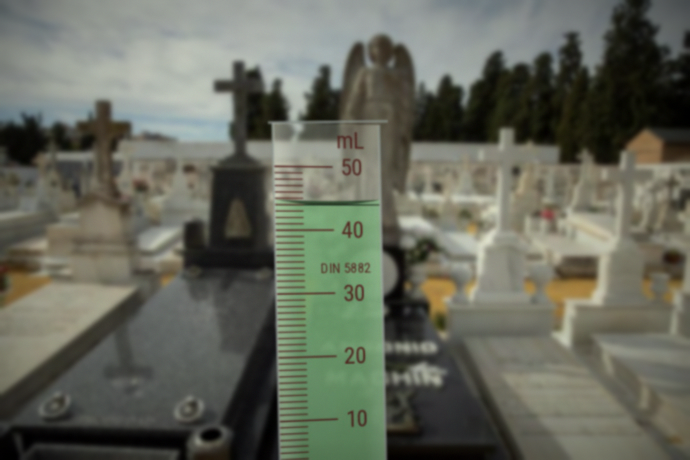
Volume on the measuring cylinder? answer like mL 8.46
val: mL 44
